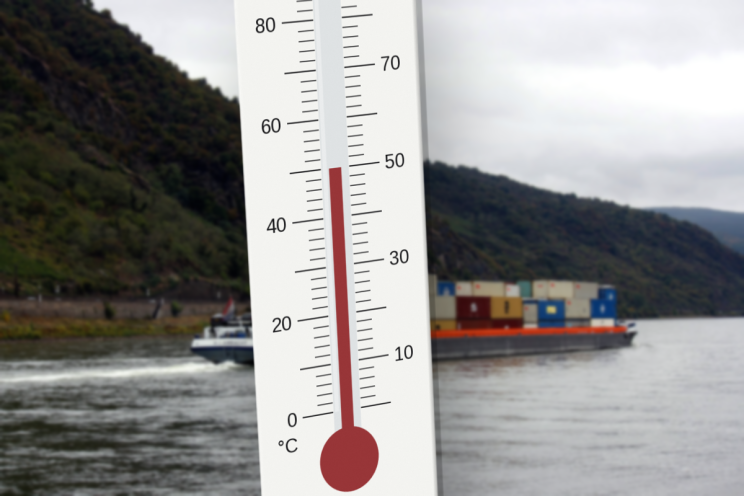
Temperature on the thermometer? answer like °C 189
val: °C 50
